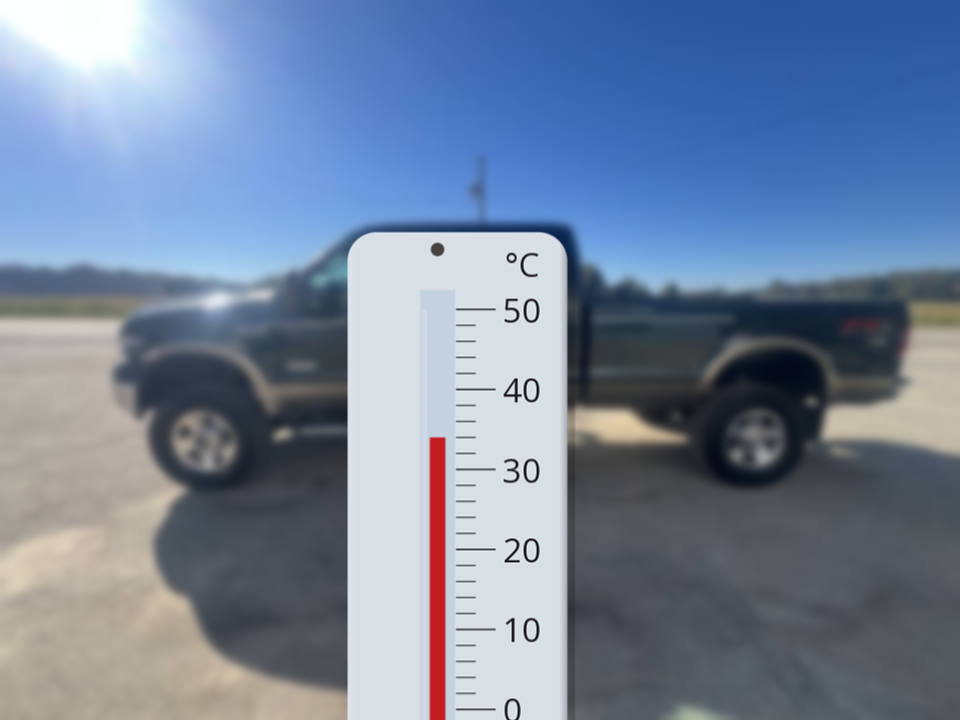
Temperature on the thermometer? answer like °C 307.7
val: °C 34
